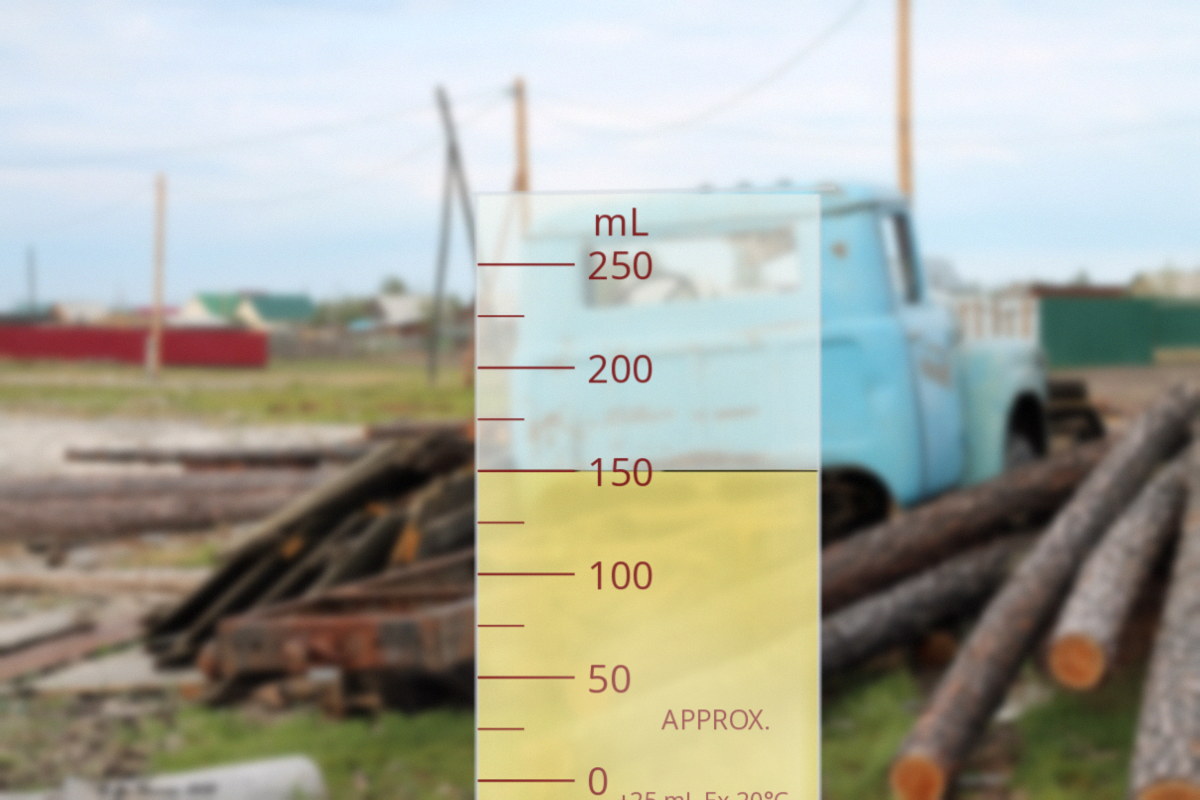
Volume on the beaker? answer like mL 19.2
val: mL 150
